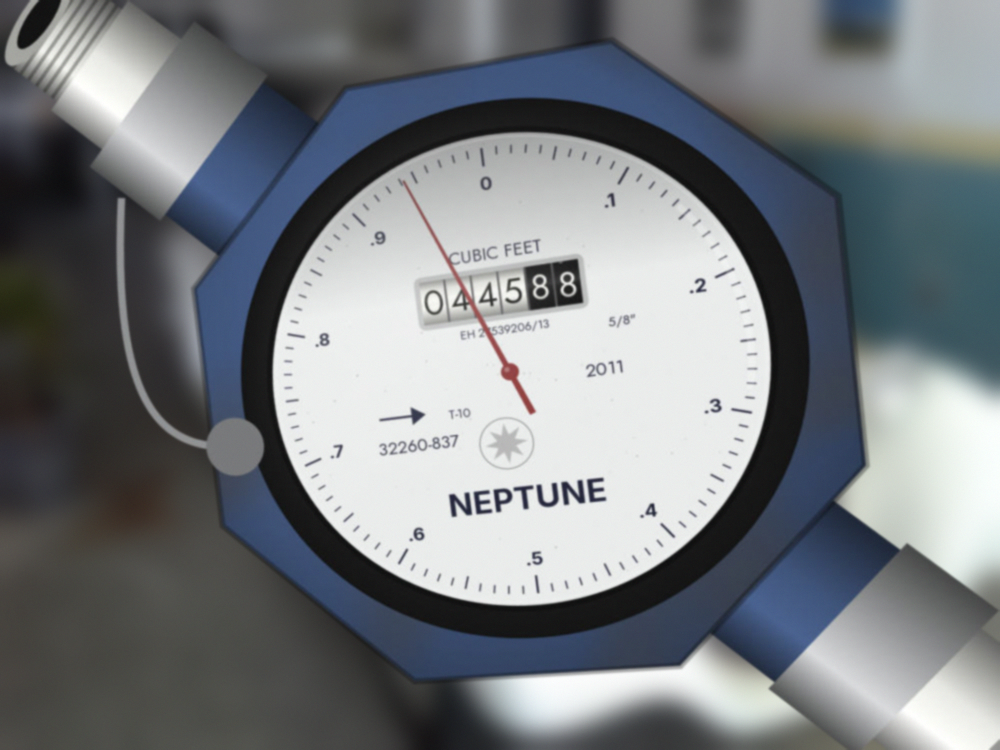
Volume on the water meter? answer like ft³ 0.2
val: ft³ 44587.94
